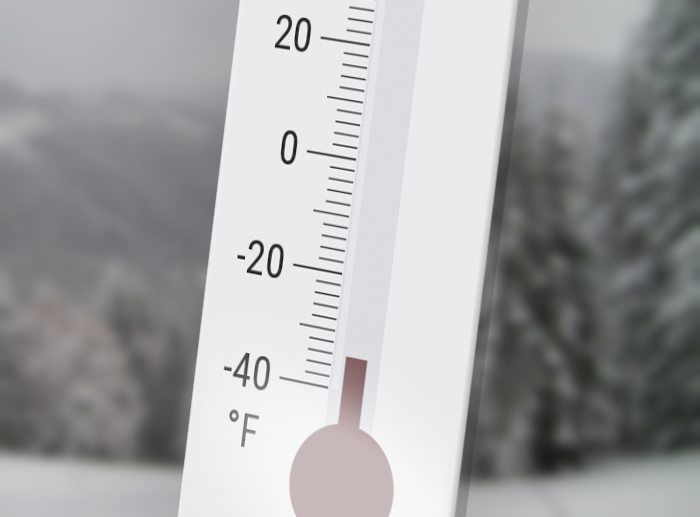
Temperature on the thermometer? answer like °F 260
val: °F -34
